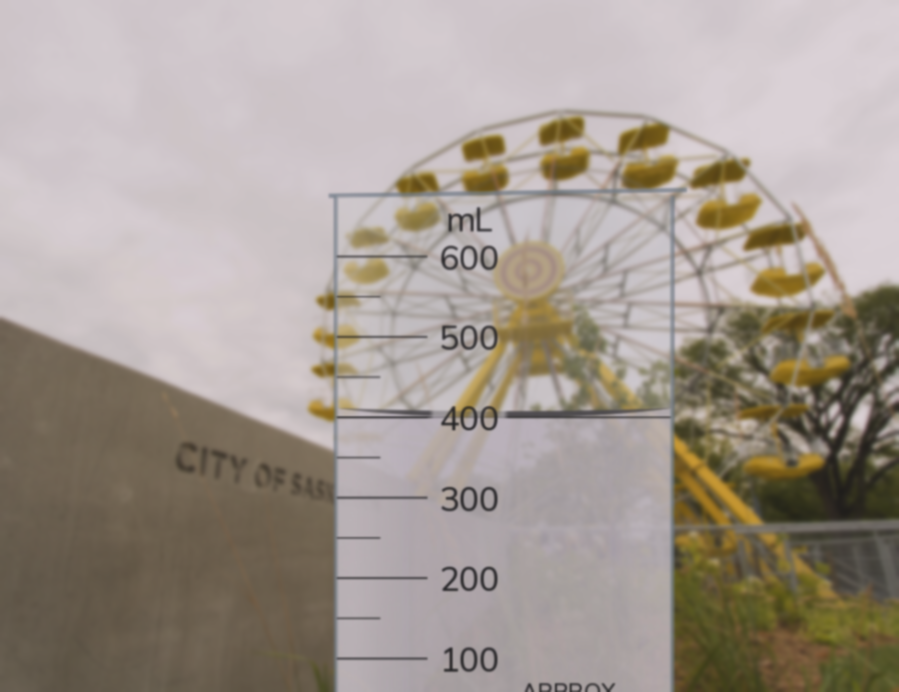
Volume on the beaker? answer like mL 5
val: mL 400
